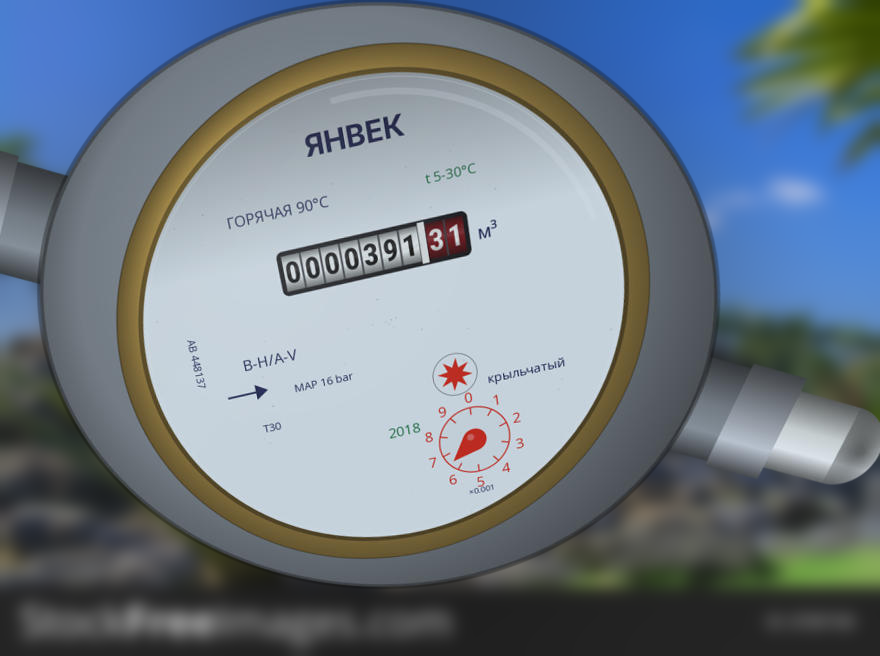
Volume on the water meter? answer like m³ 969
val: m³ 391.316
